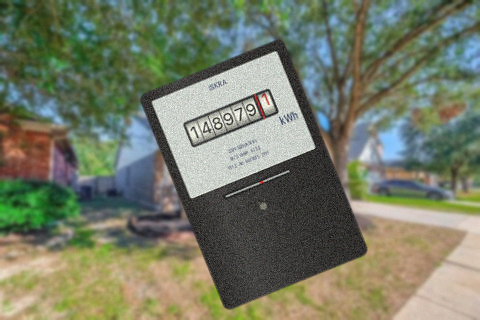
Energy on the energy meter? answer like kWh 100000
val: kWh 148979.1
